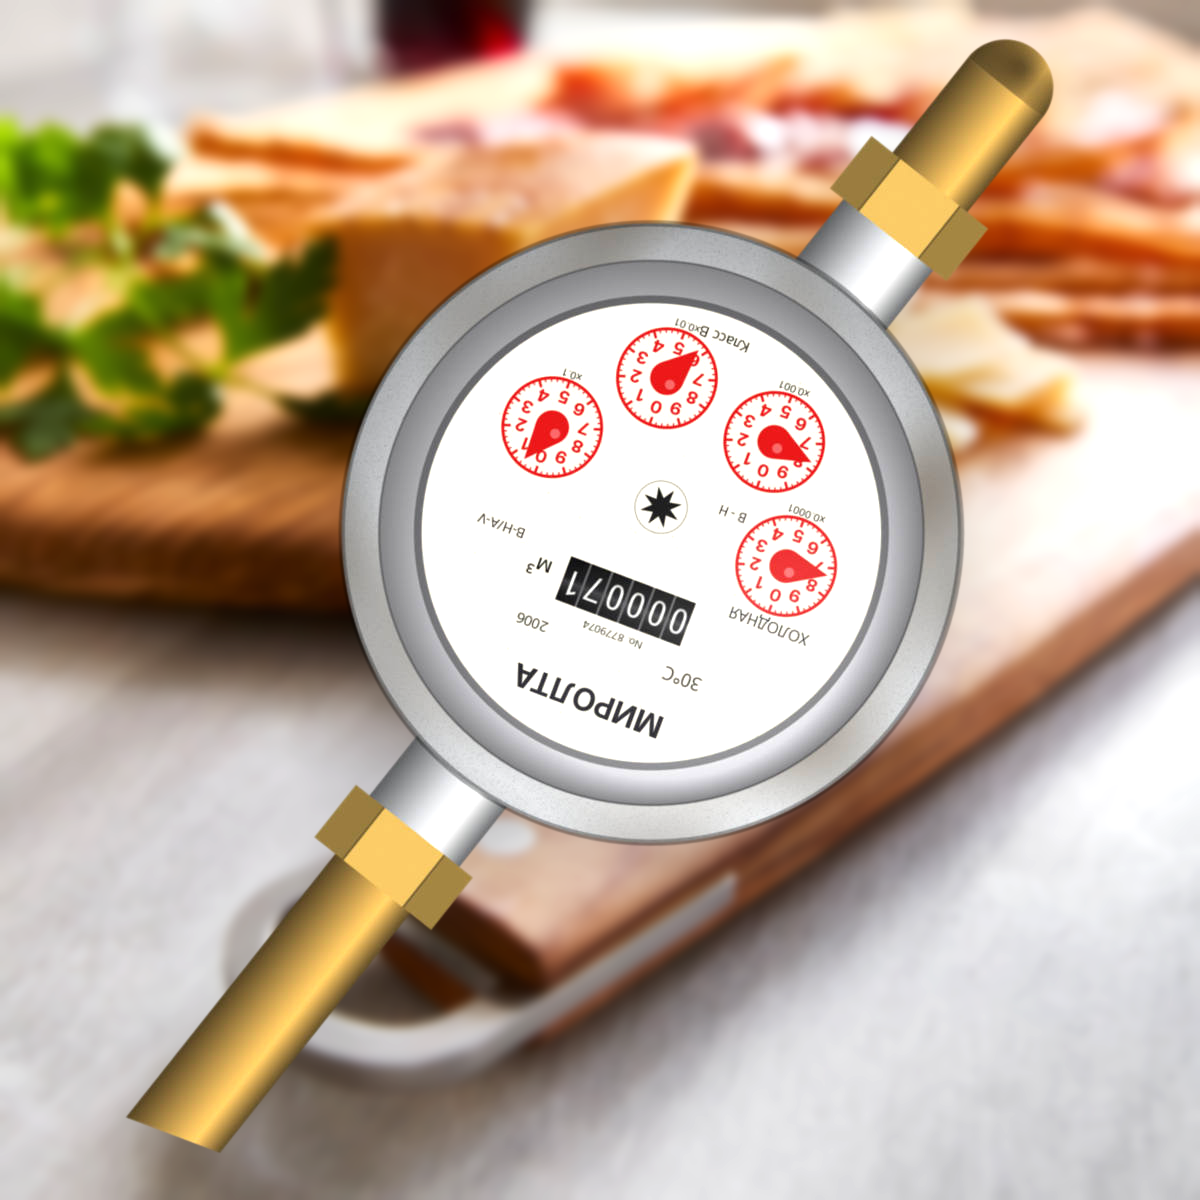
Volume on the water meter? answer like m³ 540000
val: m³ 71.0577
